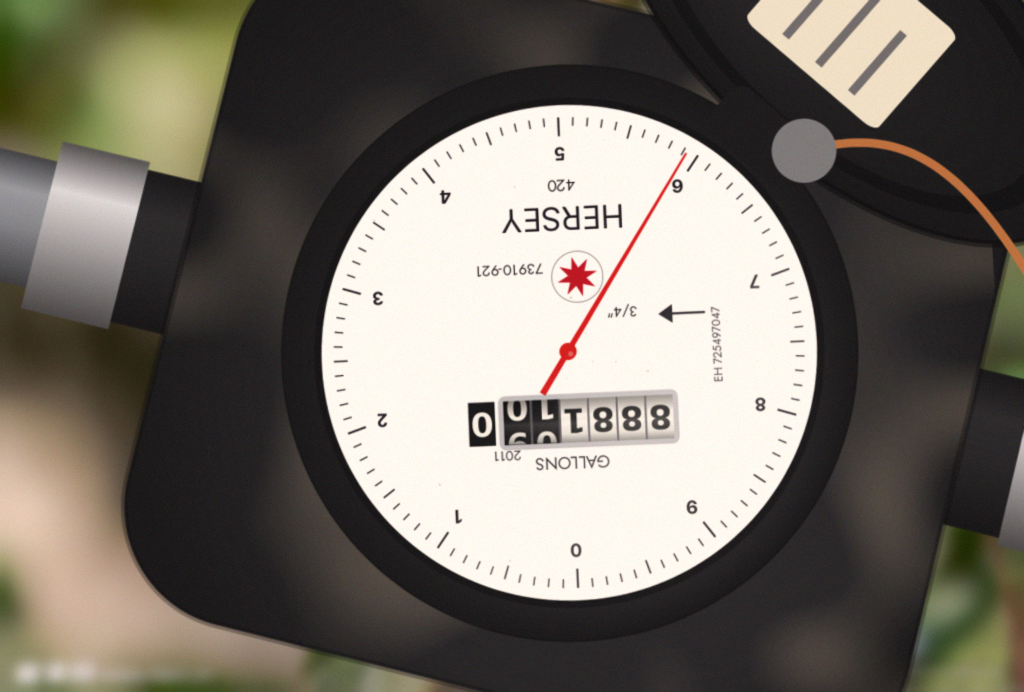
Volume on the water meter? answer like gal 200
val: gal 8881095.9
